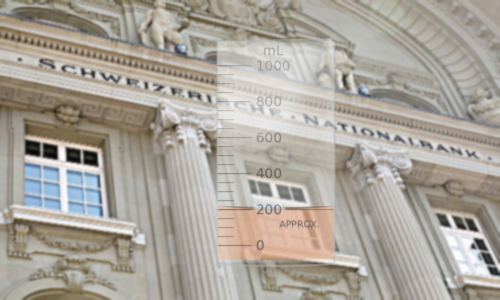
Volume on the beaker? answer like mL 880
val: mL 200
